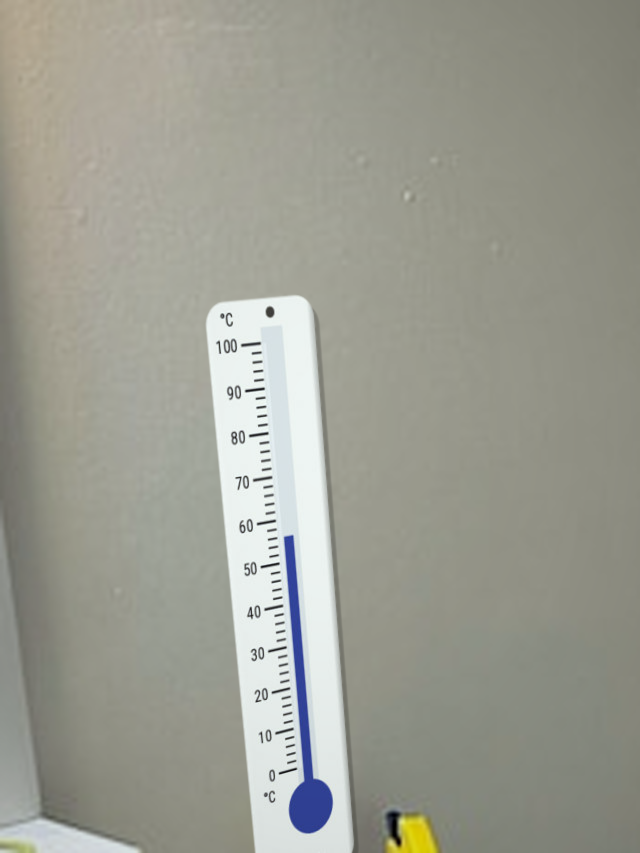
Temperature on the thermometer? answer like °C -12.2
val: °C 56
